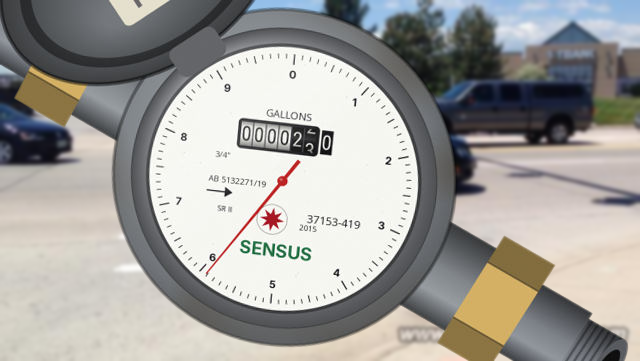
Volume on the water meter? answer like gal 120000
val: gal 225.9
